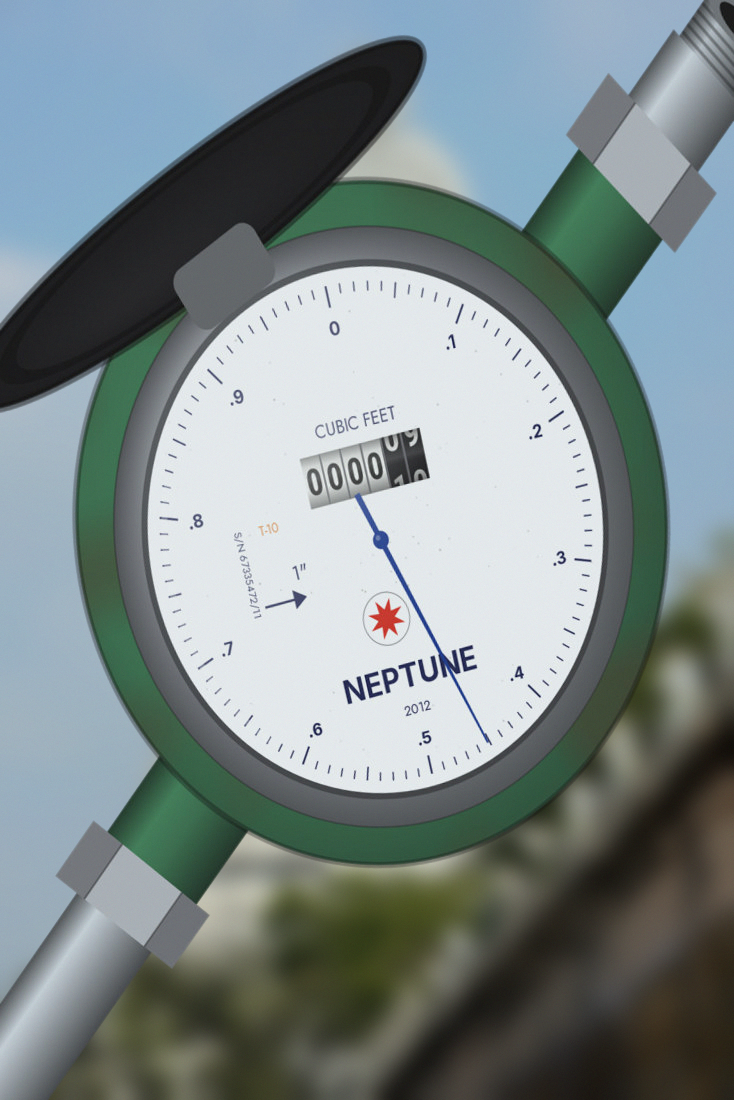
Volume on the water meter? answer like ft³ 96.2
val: ft³ 9.45
